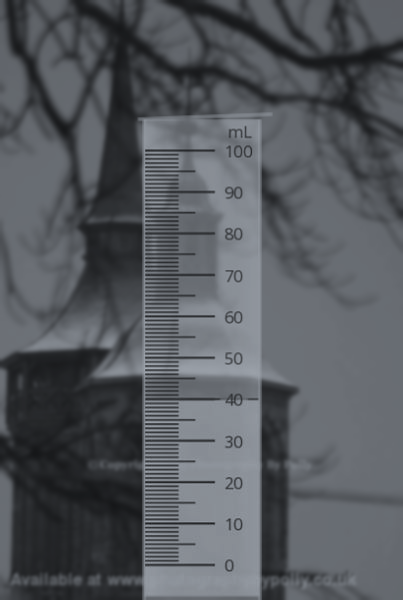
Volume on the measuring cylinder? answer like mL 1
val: mL 40
